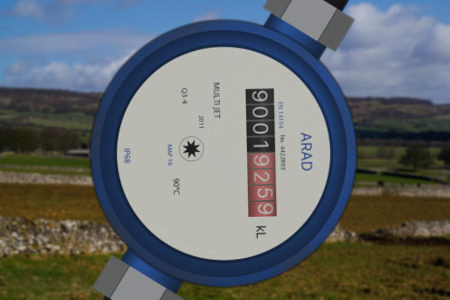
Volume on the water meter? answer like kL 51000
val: kL 9001.9259
